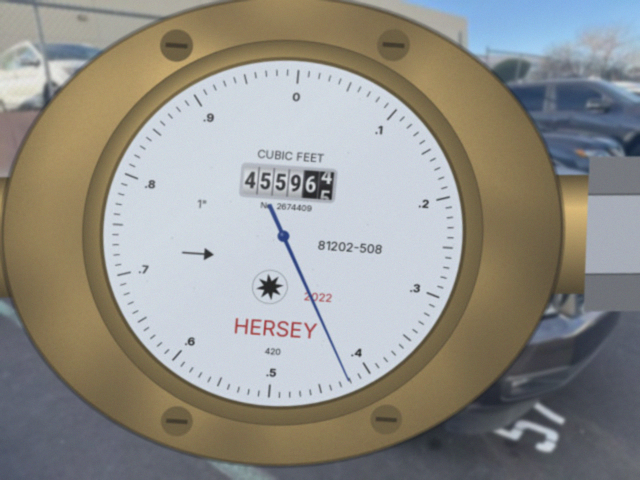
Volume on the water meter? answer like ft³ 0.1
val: ft³ 455964.42
